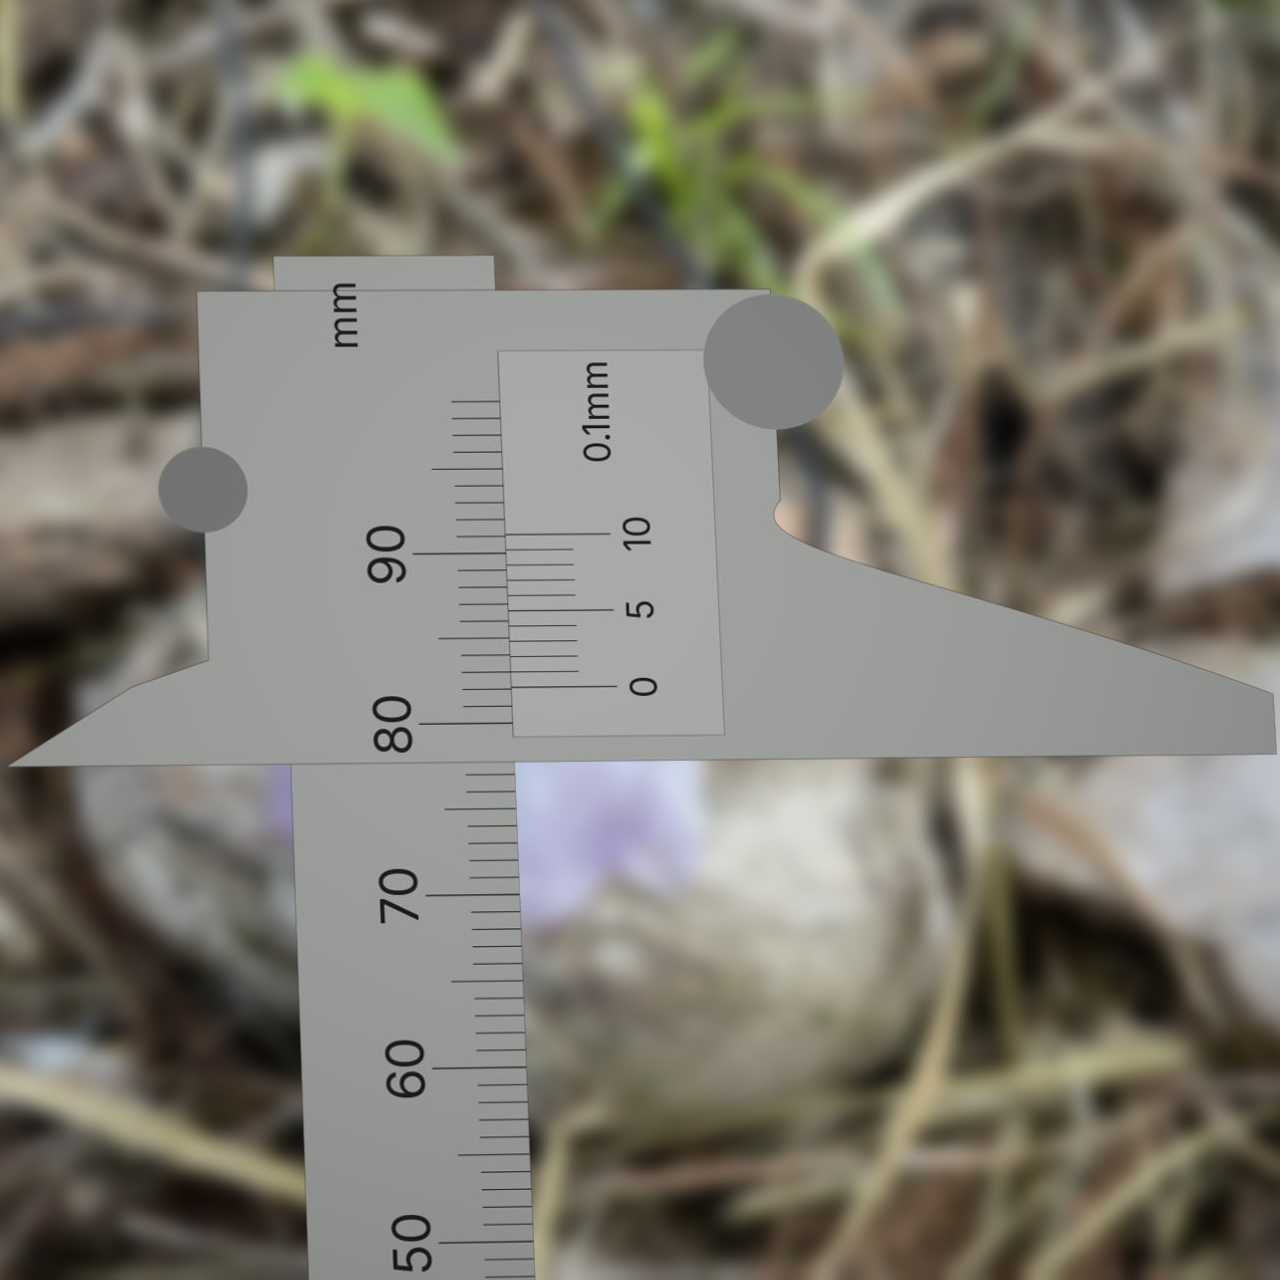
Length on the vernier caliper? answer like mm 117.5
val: mm 82.1
